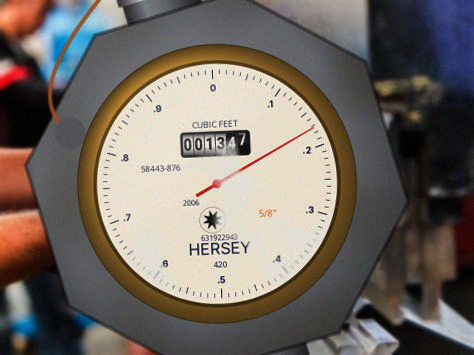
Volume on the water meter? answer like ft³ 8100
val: ft³ 1347.17
